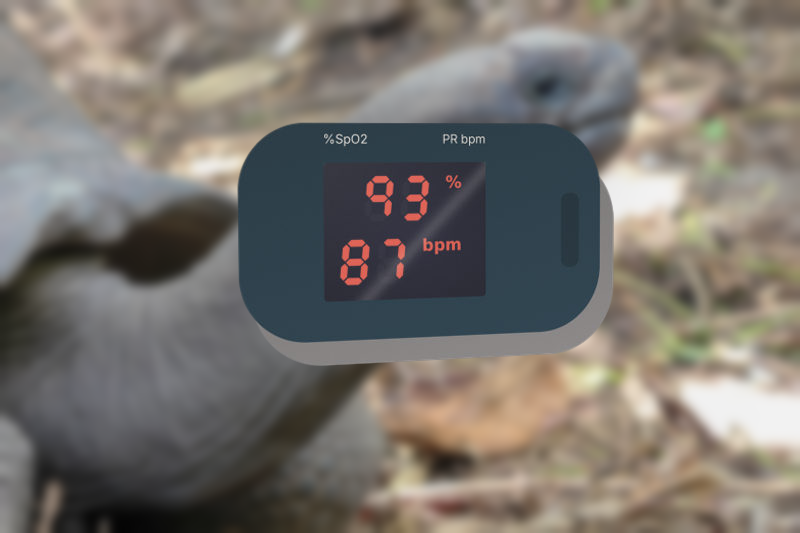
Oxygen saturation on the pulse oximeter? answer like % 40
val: % 93
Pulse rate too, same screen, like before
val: bpm 87
